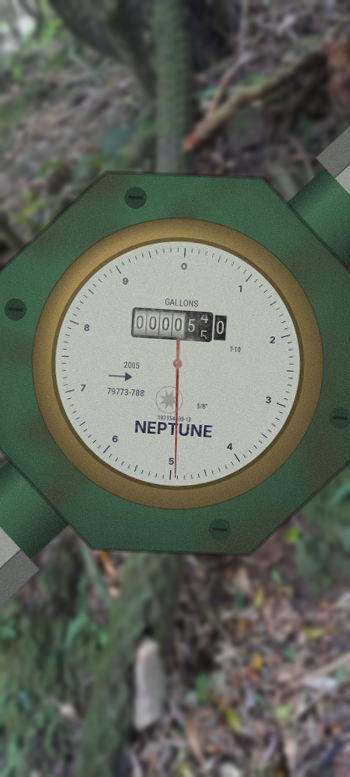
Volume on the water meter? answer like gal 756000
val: gal 544.9
